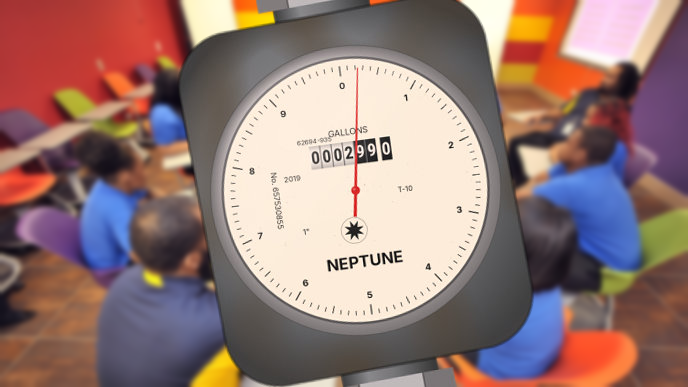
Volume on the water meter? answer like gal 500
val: gal 2990.2
